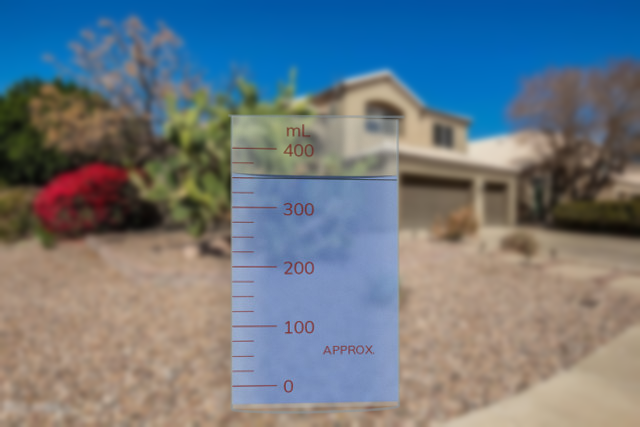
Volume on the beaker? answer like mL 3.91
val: mL 350
